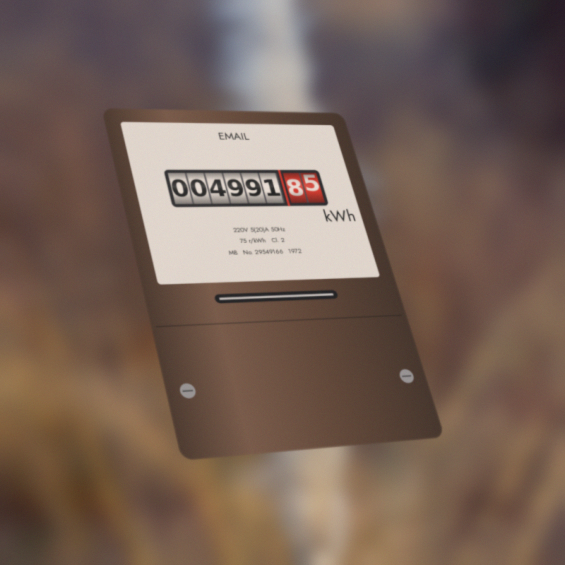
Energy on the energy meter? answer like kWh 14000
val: kWh 4991.85
